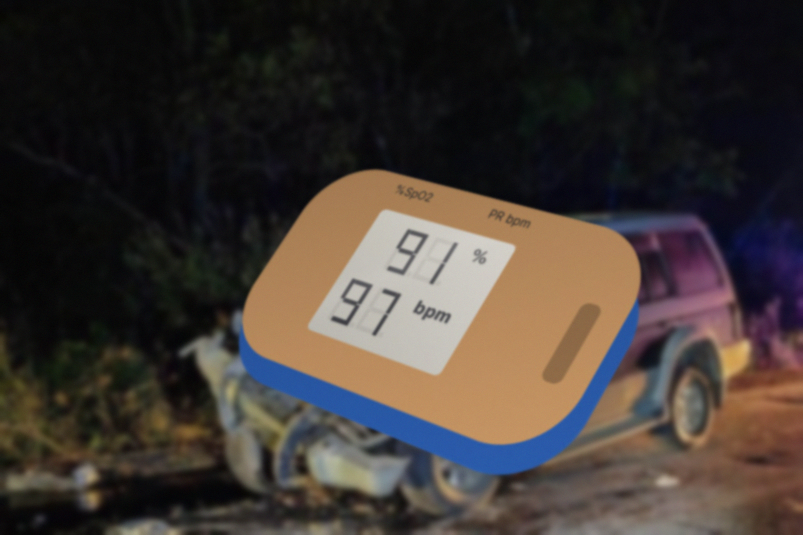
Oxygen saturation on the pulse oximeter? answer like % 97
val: % 91
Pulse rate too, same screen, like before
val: bpm 97
